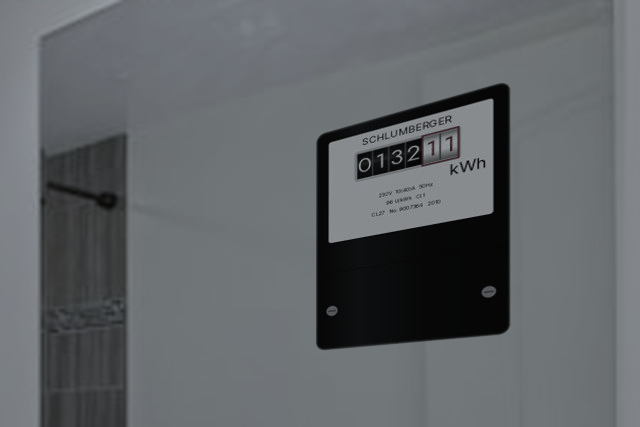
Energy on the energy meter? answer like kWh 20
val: kWh 132.11
